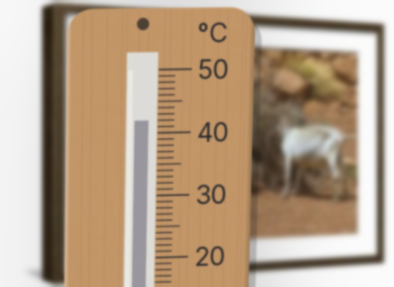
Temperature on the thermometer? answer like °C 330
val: °C 42
